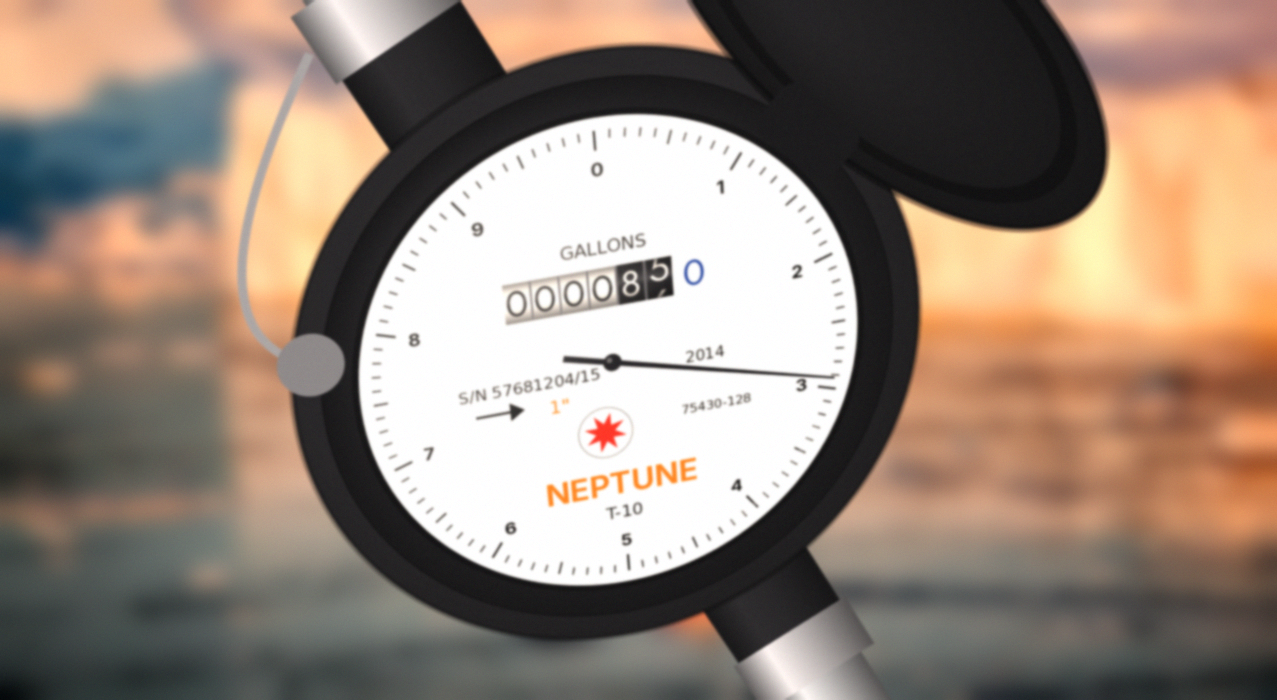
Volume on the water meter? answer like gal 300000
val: gal 852.9
